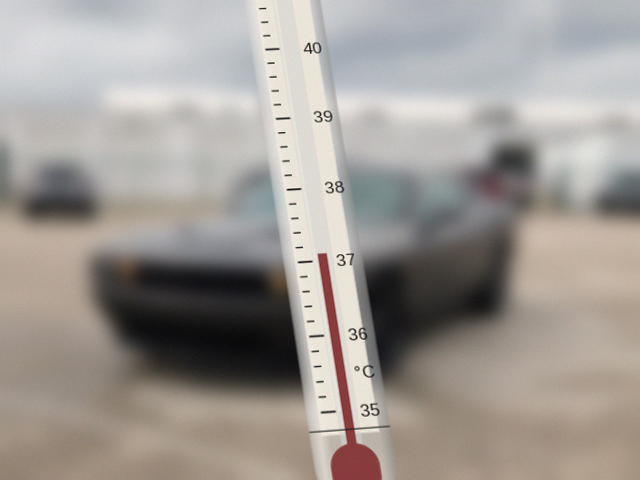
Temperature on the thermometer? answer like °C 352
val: °C 37.1
